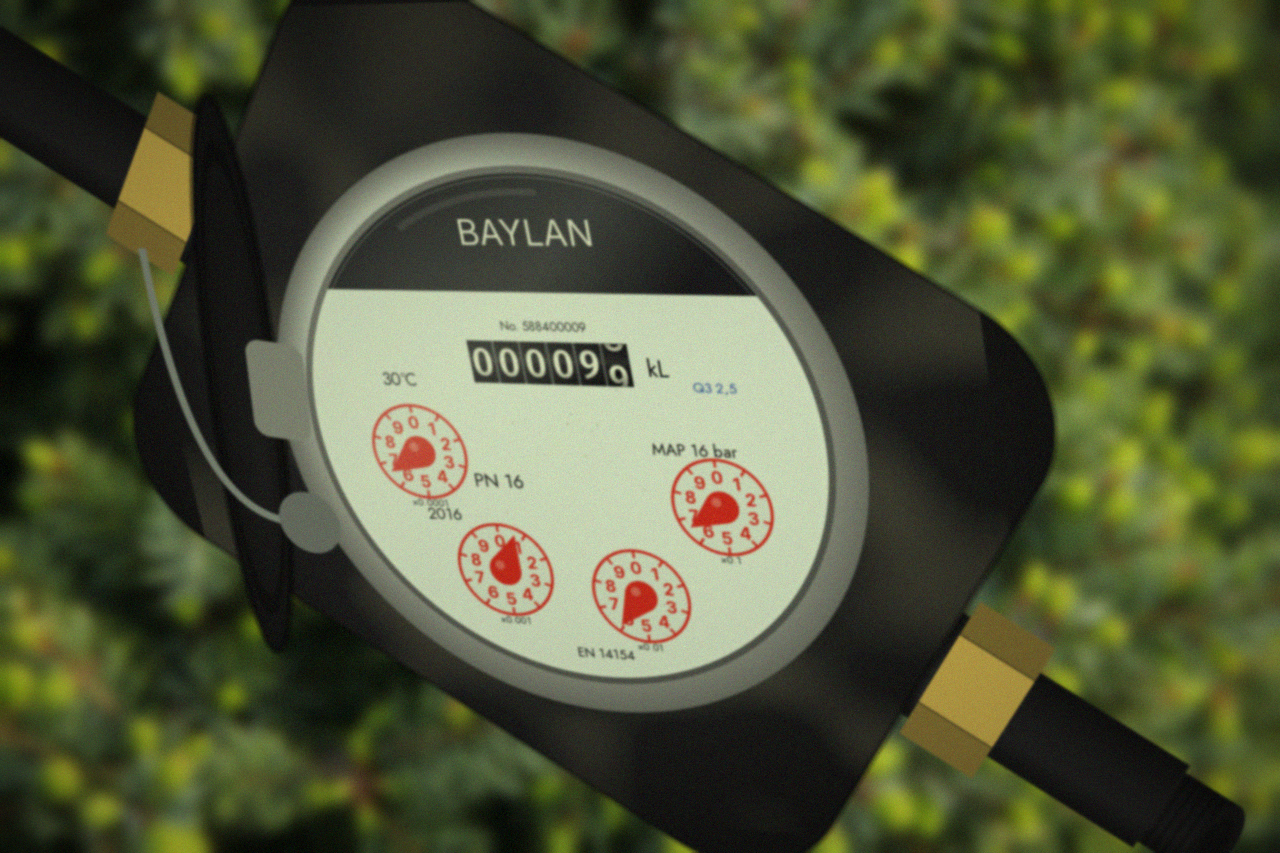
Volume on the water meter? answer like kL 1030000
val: kL 98.6606
